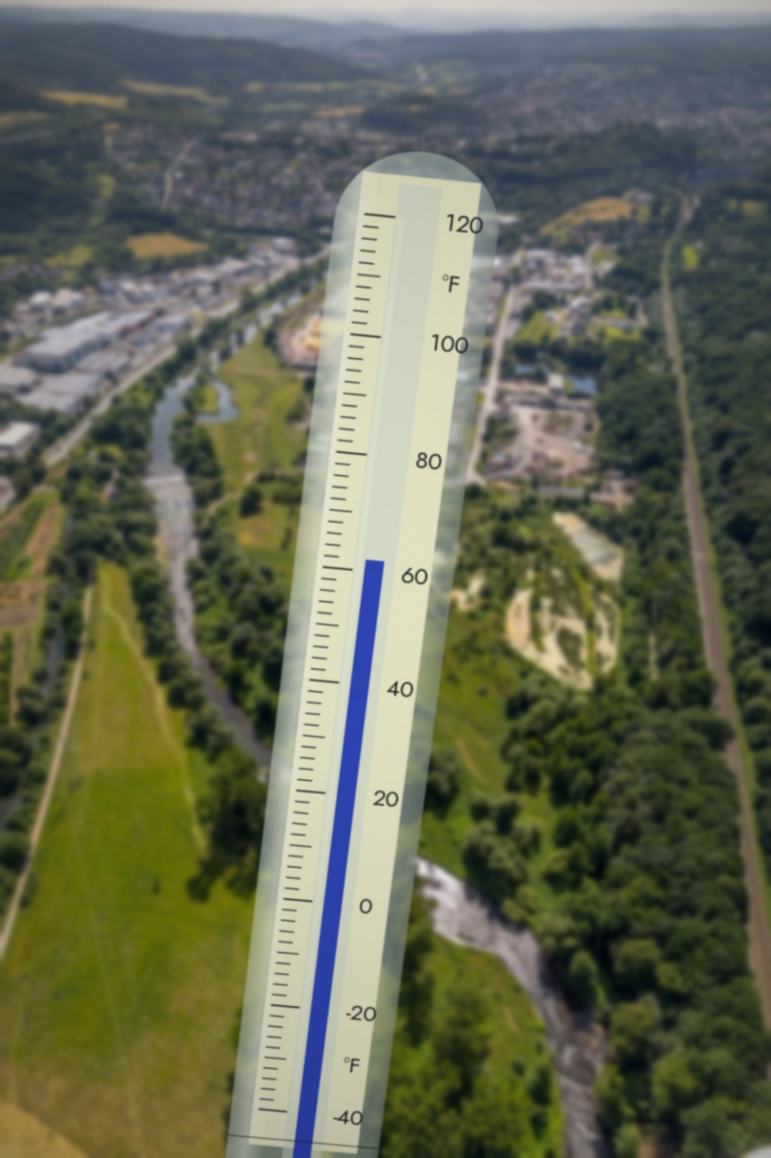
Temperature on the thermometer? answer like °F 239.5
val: °F 62
